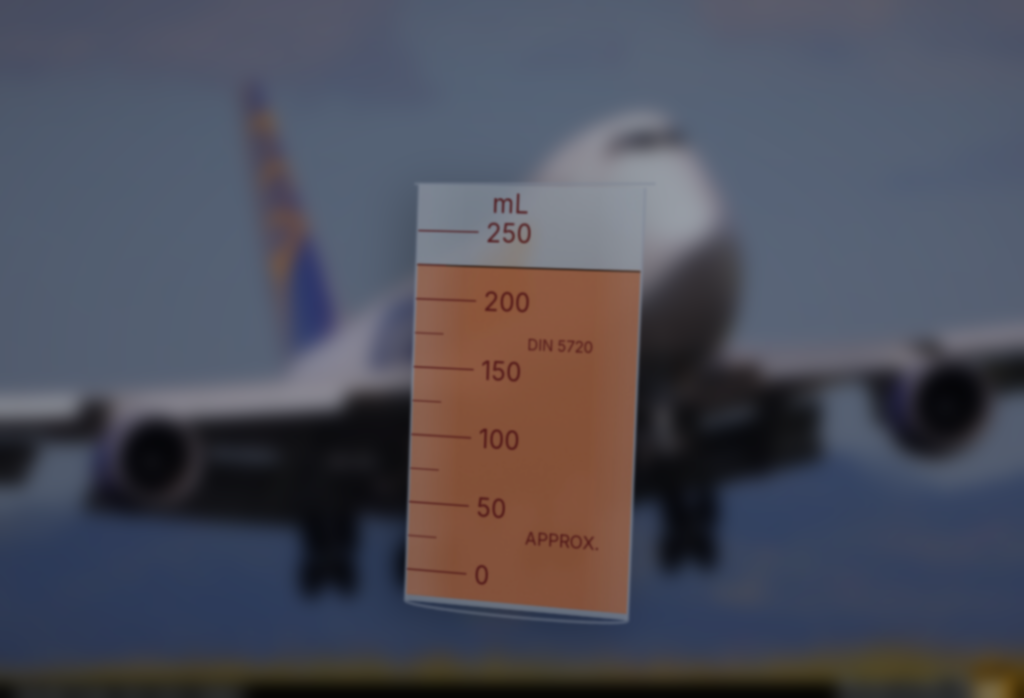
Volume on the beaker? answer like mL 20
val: mL 225
